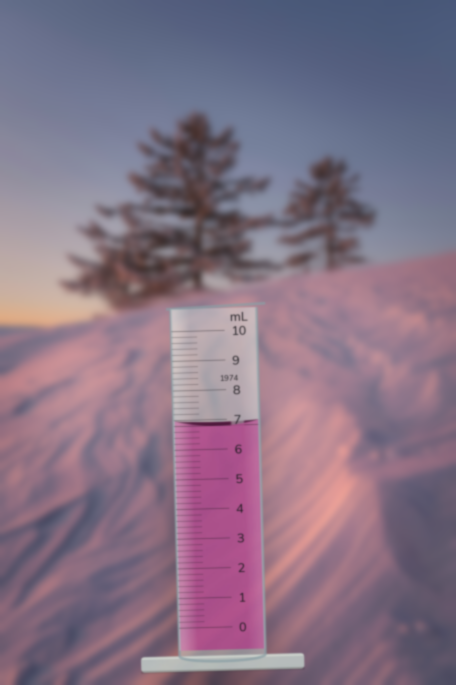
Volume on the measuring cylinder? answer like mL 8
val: mL 6.8
